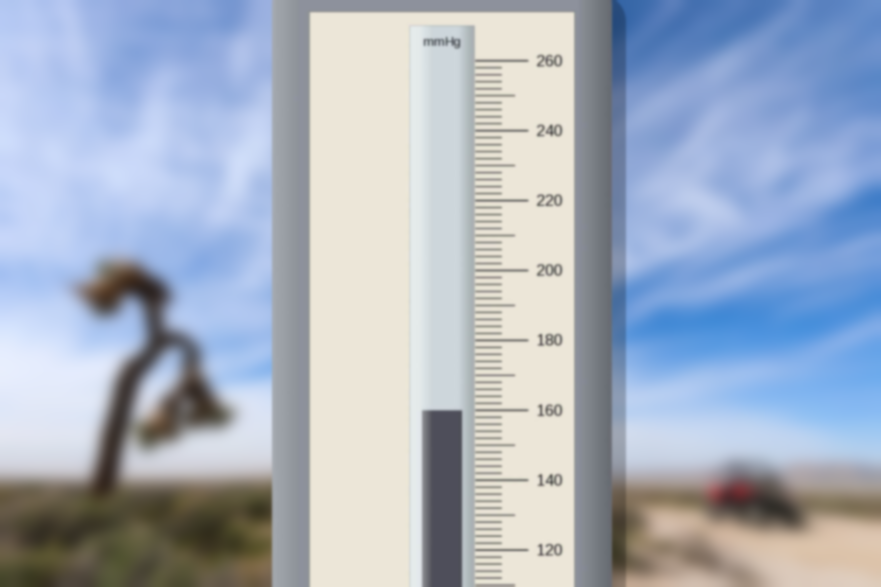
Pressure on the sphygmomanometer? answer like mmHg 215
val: mmHg 160
